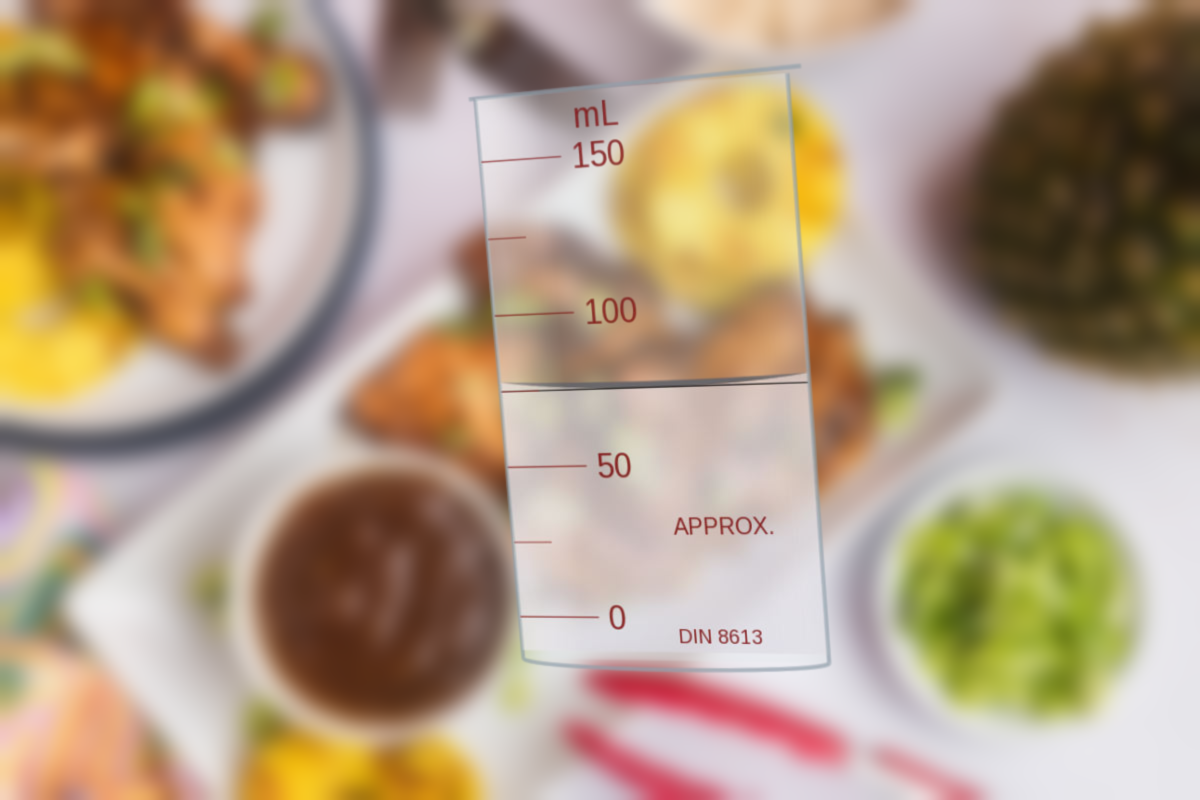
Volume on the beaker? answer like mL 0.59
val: mL 75
